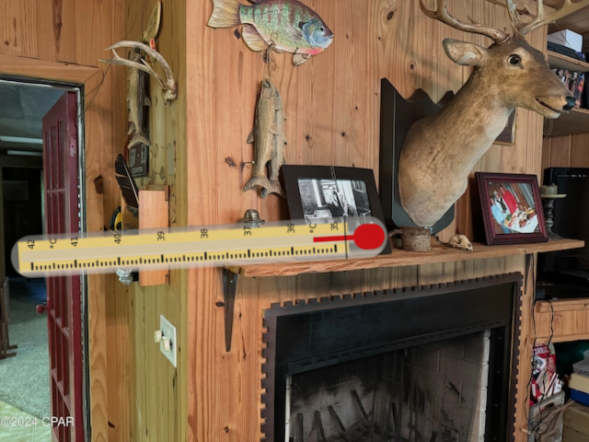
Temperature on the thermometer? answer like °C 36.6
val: °C 35.5
